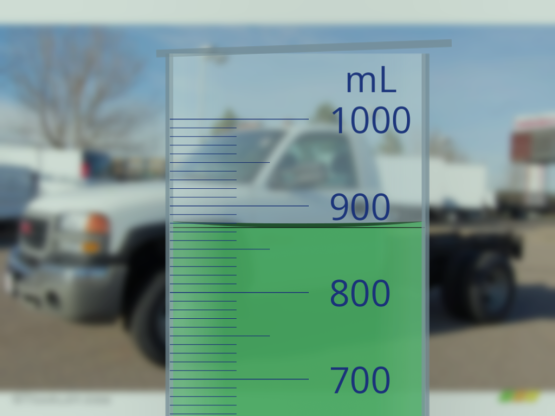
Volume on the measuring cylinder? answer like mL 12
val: mL 875
